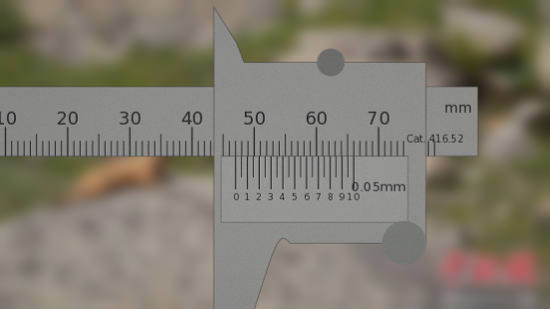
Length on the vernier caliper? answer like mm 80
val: mm 47.0
